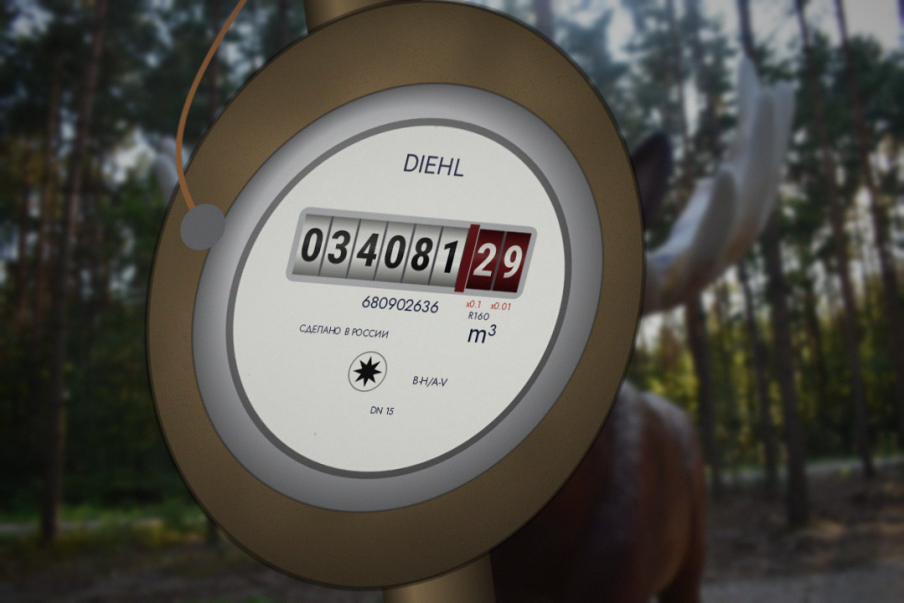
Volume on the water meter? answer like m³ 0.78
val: m³ 34081.29
